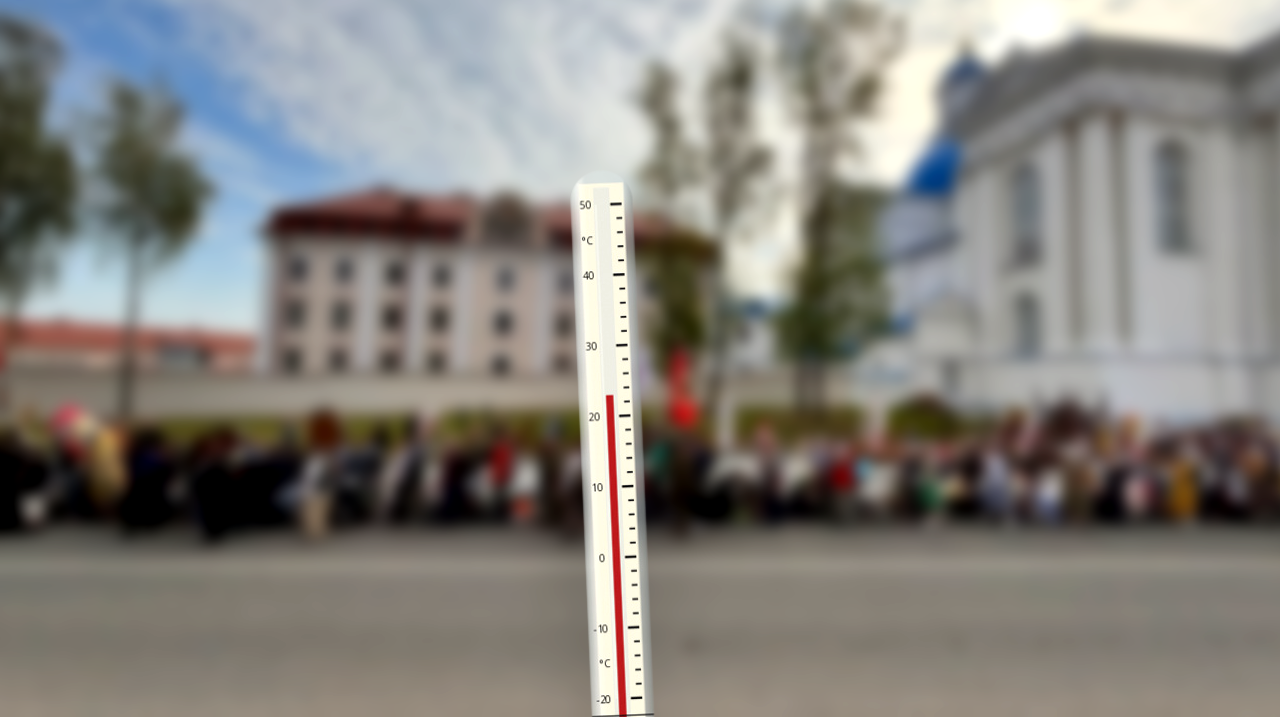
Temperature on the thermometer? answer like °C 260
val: °C 23
